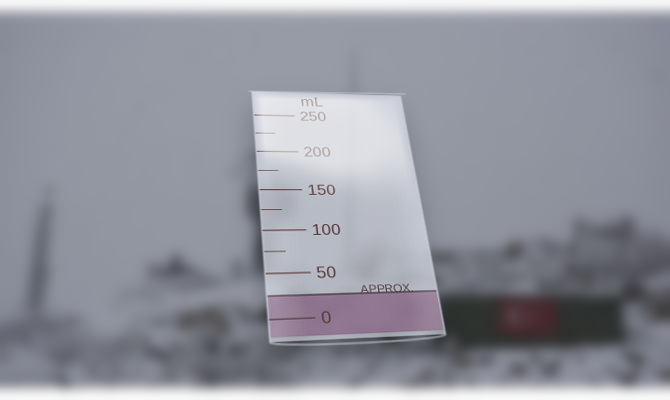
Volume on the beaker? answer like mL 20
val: mL 25
